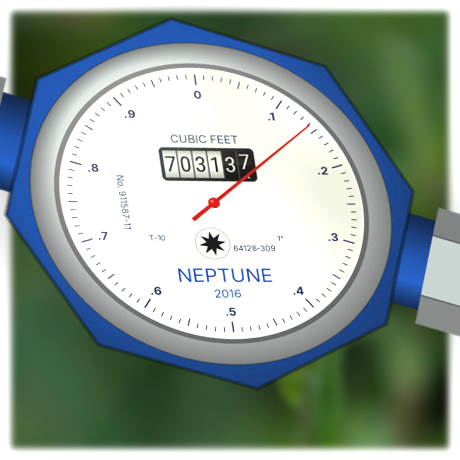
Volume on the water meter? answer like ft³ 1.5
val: ft³ 703137.14
